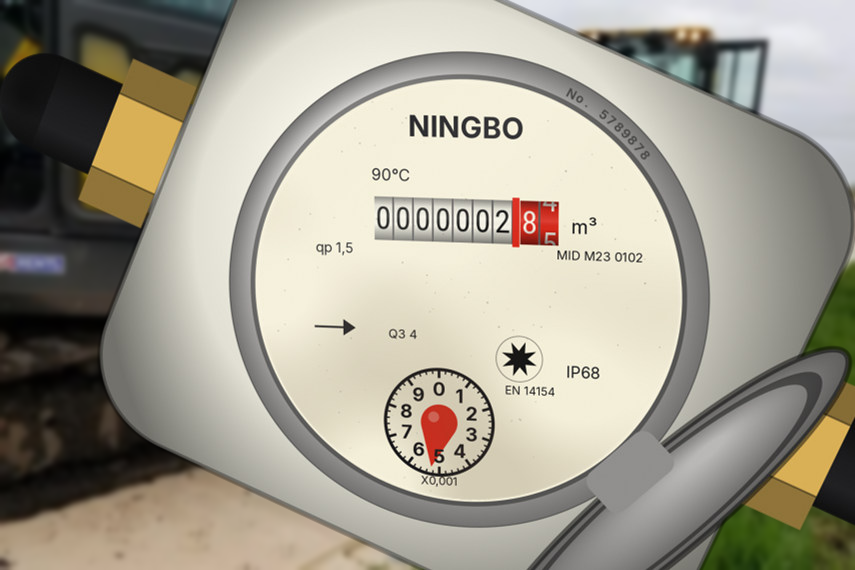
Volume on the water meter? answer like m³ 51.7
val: m³ 2.845
